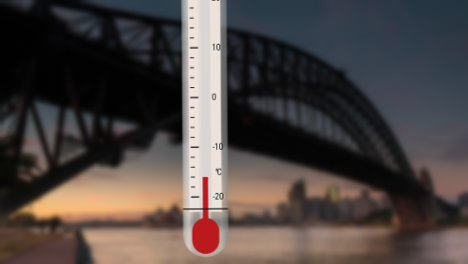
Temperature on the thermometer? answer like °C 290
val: °C -16
